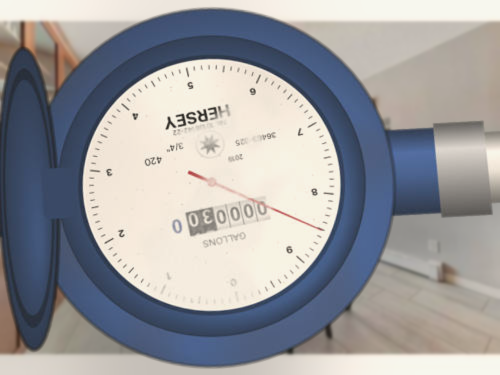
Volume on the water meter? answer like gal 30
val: gal 298.5
